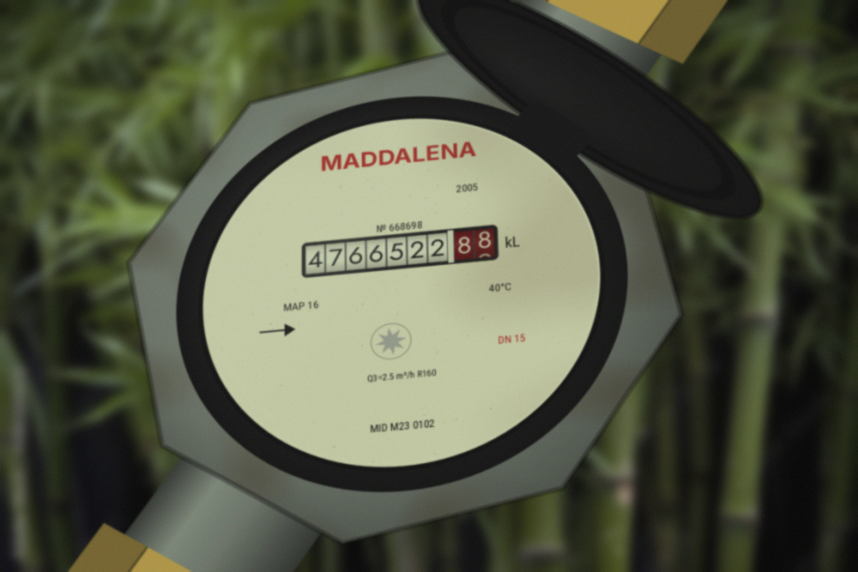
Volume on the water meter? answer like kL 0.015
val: kL 4766522.88
